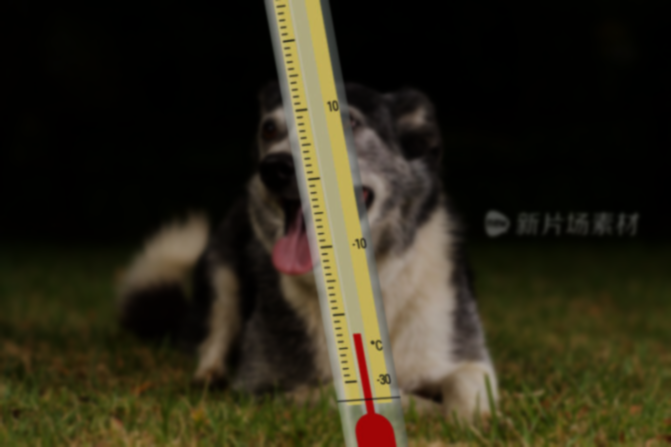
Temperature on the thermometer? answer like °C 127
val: °C -23
